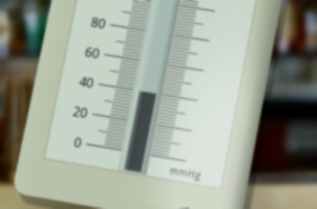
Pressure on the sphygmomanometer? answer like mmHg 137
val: mmHg 40
